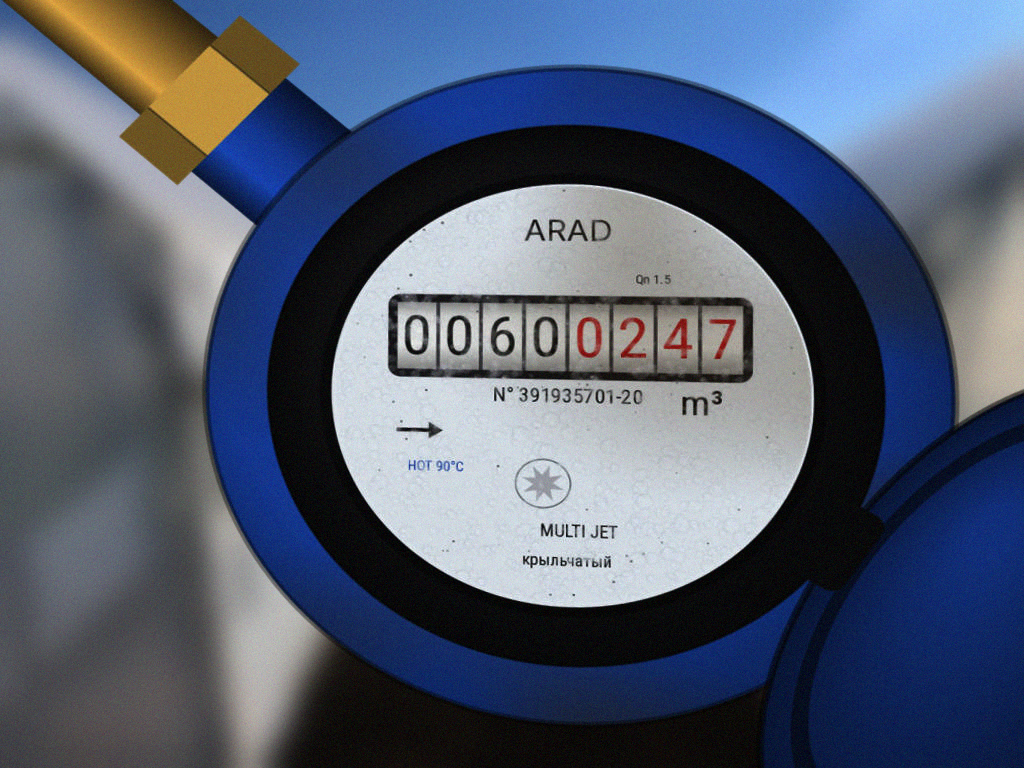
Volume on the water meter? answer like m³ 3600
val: m³ 60.0247
